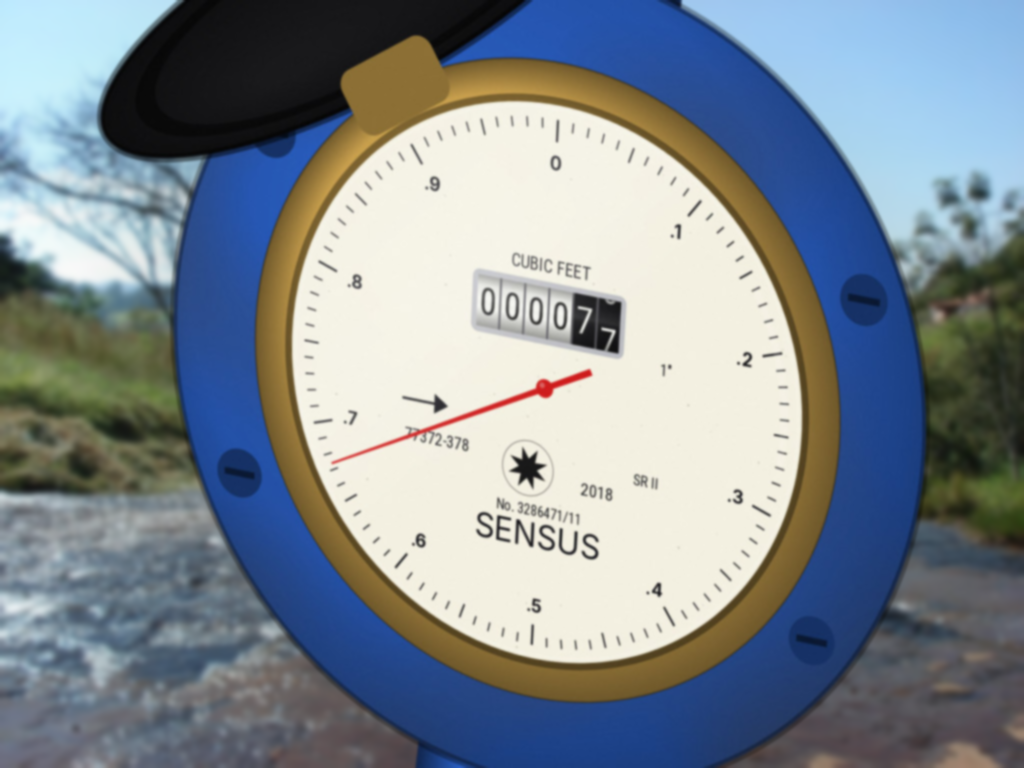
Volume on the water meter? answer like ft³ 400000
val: ft³ 76.67
